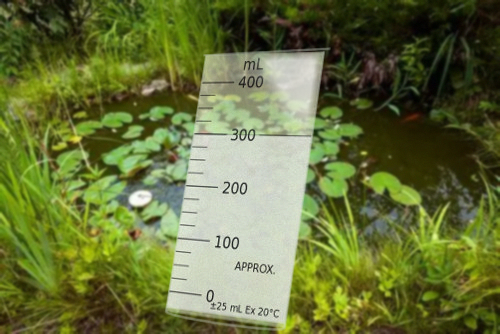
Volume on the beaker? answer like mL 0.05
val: mL 300
